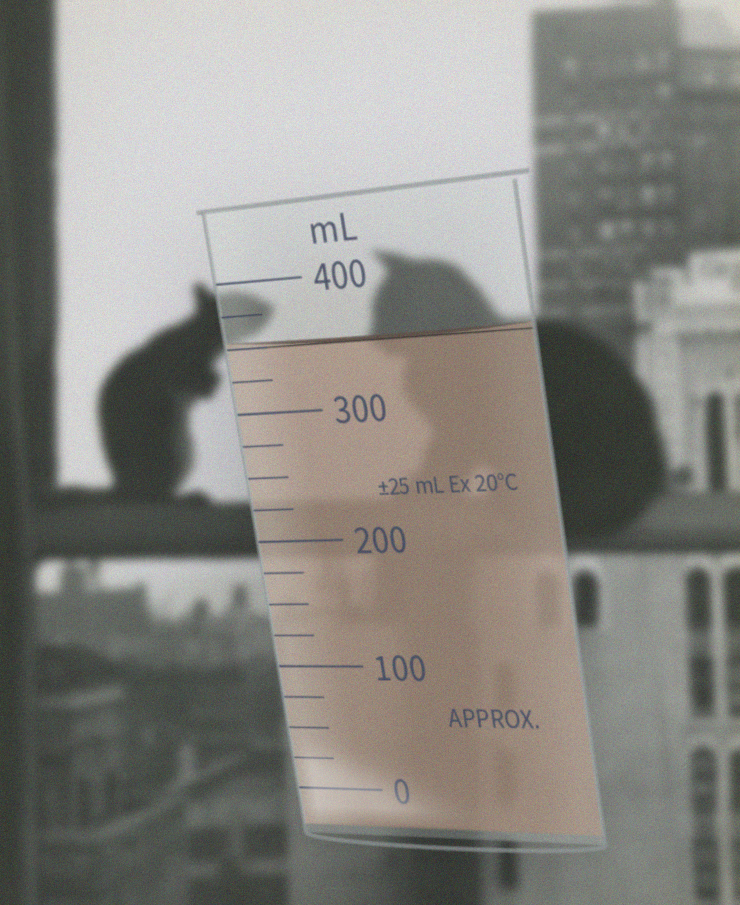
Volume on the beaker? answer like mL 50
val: mL 350
